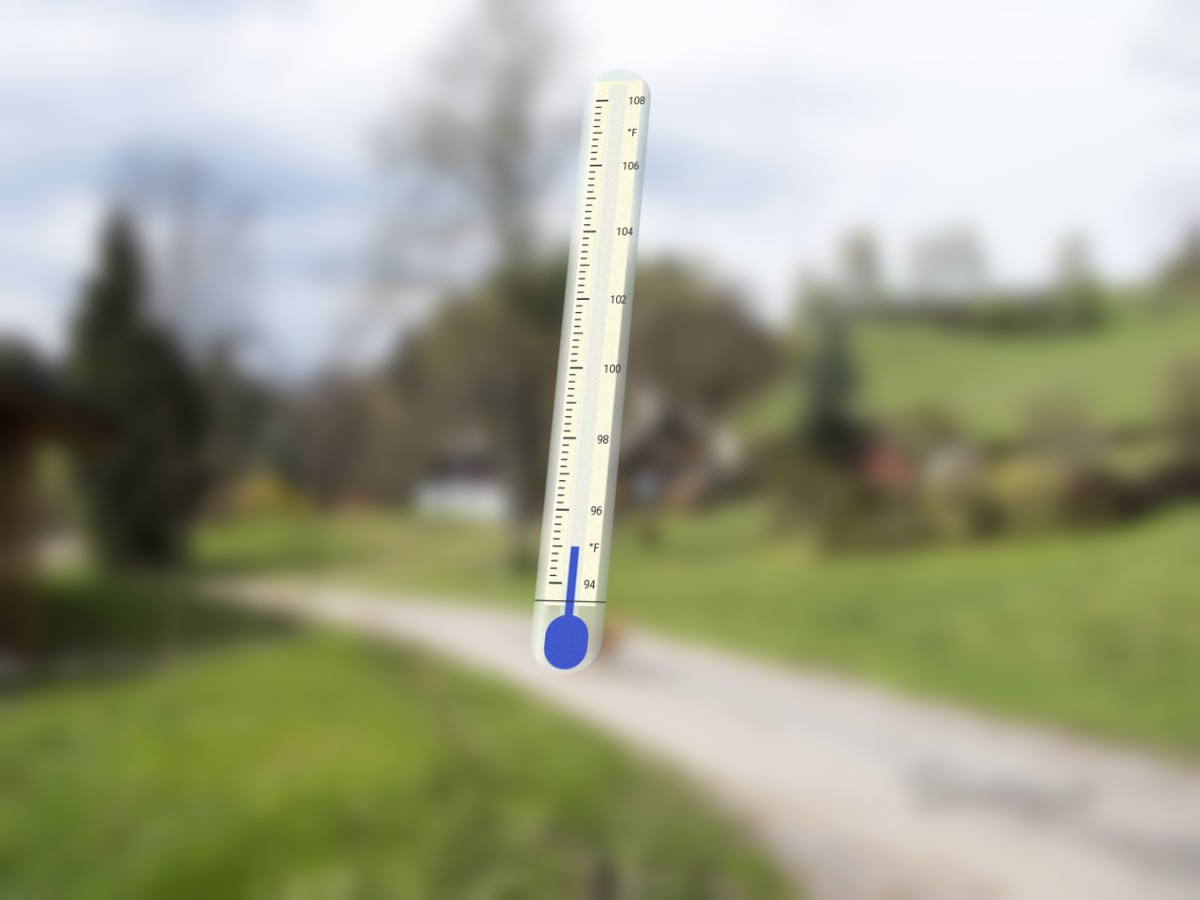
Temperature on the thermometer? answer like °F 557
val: °F 95
